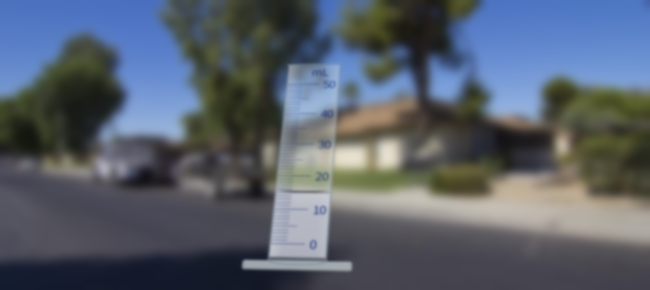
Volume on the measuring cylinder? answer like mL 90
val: mL 15
